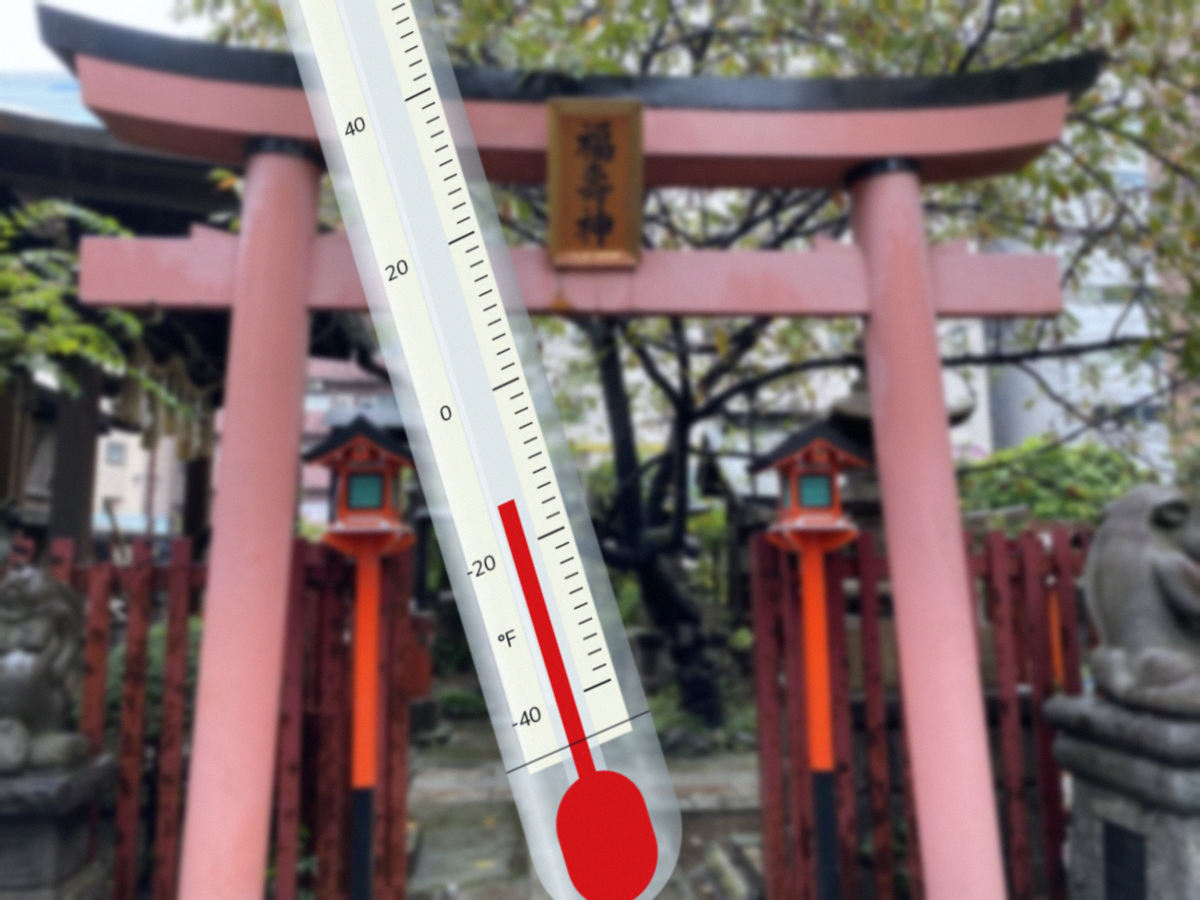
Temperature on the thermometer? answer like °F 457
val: °F -14
